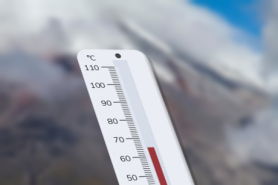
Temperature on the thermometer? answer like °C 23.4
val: °C 65
